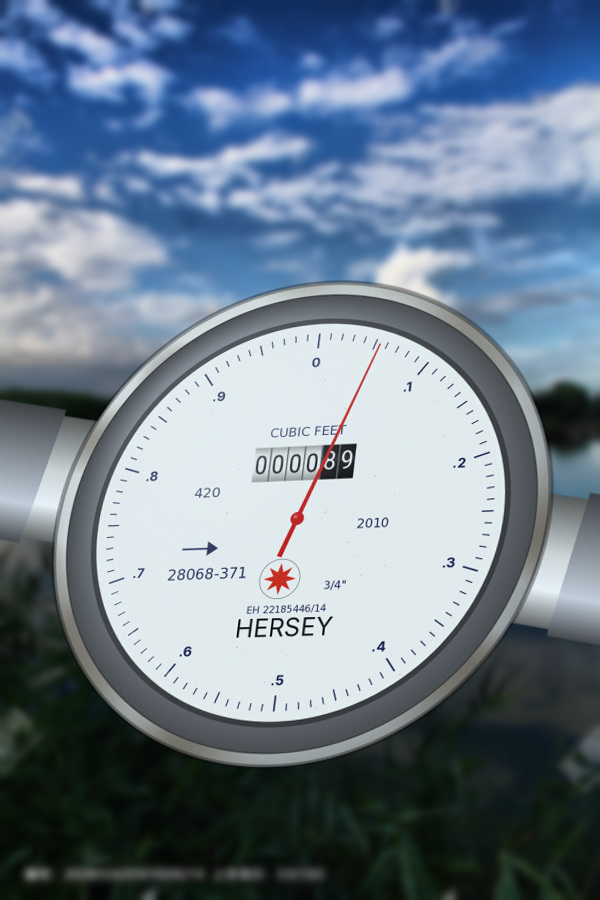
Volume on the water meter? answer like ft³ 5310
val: ft³ 89.05
